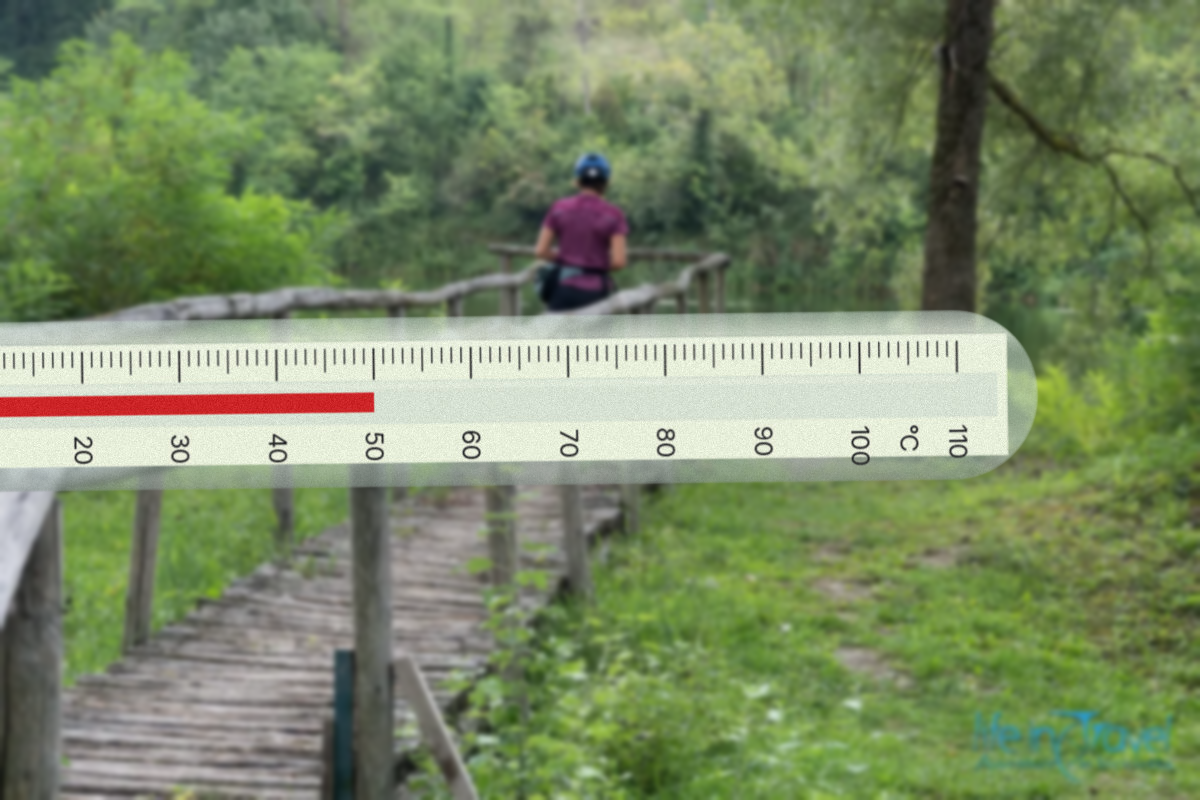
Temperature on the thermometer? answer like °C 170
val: °C 50
